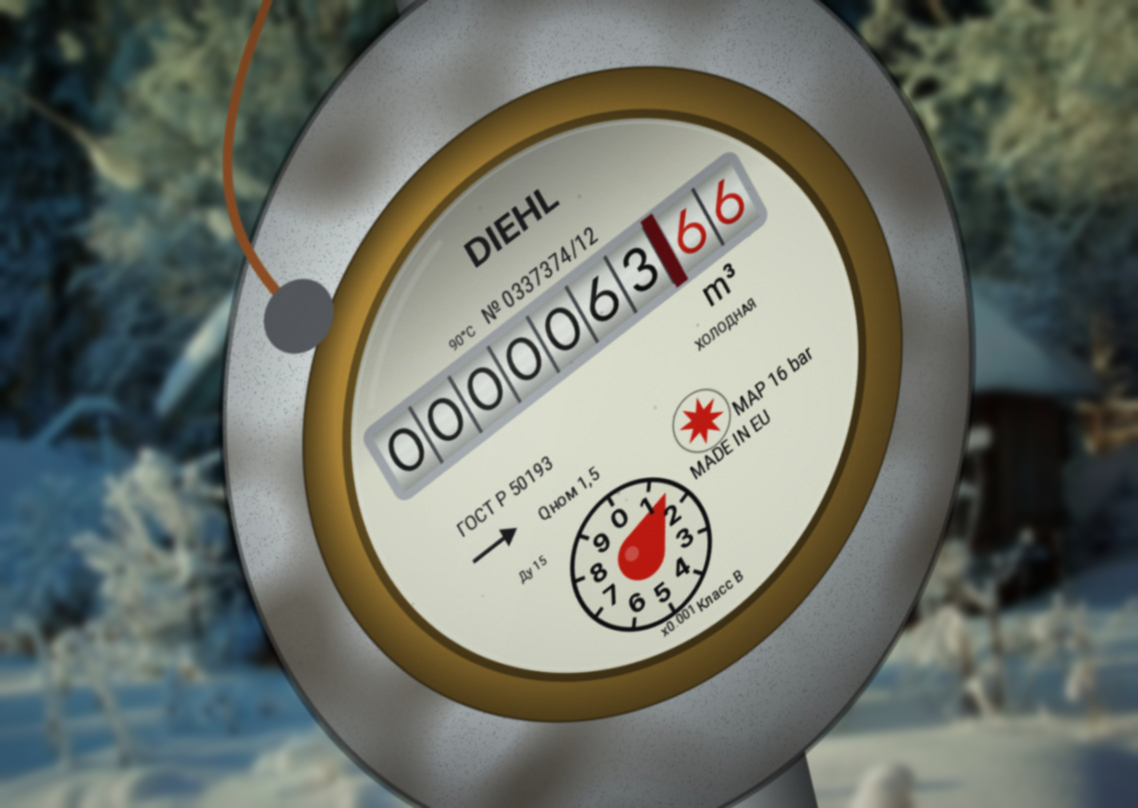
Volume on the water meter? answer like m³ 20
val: m³ 63.661
